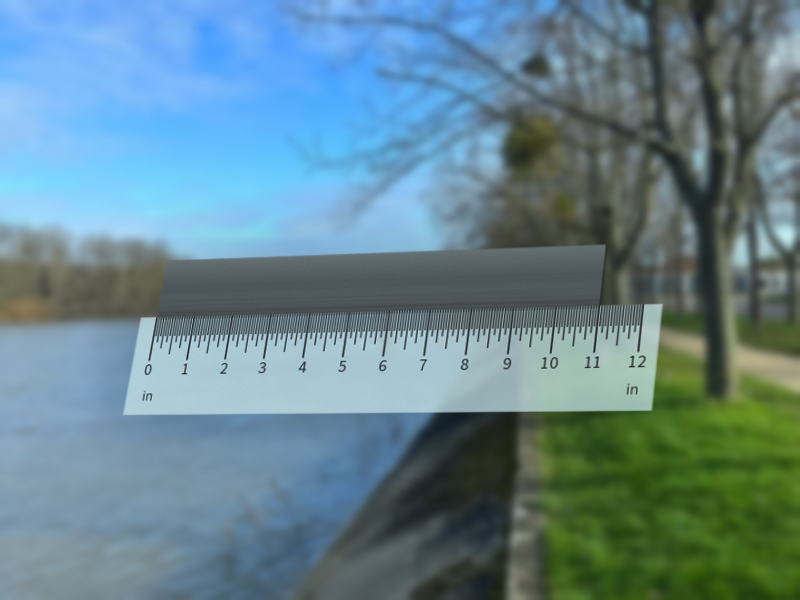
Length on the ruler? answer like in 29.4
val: in 11
